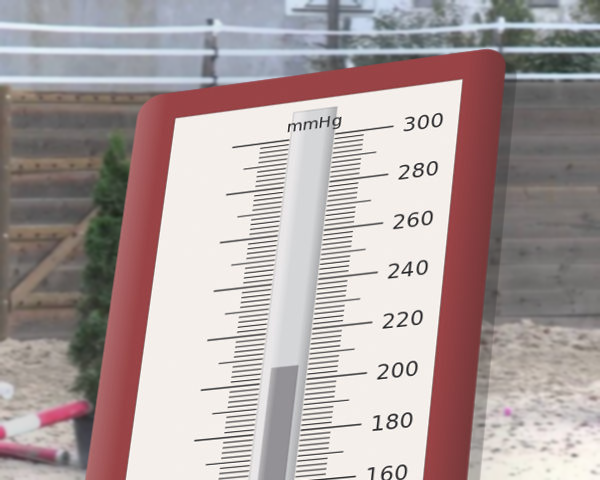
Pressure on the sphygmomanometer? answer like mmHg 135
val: mmHg 206
